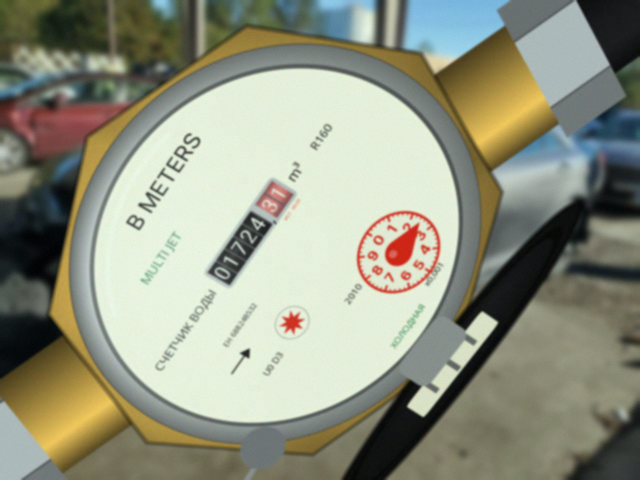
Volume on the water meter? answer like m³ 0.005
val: m³ 1724.312
